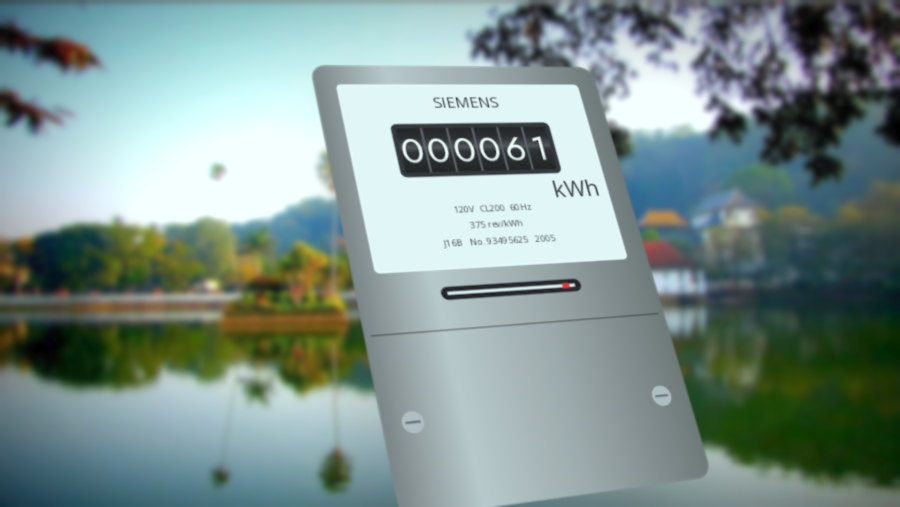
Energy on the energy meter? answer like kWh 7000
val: kWh 61
